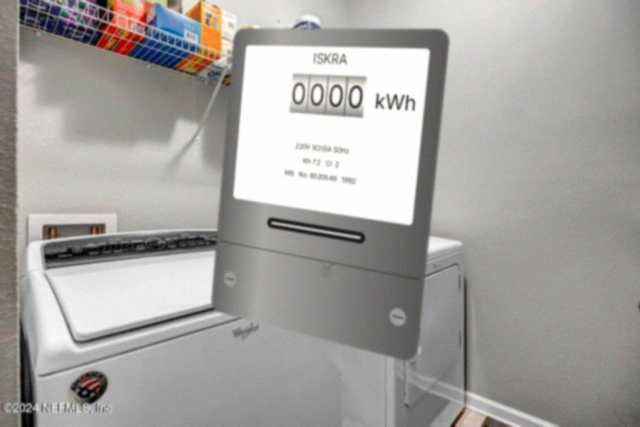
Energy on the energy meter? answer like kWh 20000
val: kWh 0
